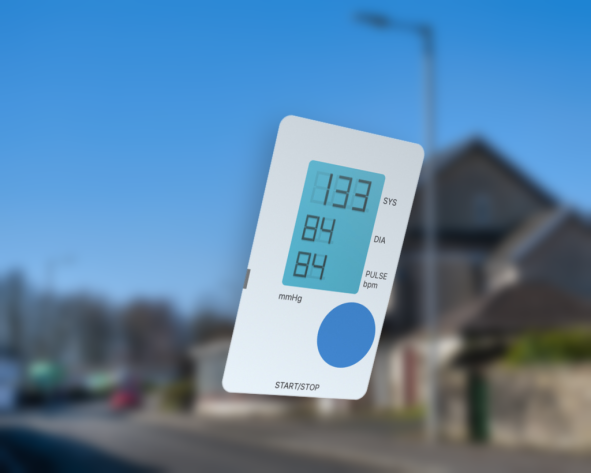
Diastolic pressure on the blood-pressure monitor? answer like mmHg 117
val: mmHg 84
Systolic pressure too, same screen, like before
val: mmHg 133
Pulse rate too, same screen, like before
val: bpm 84
